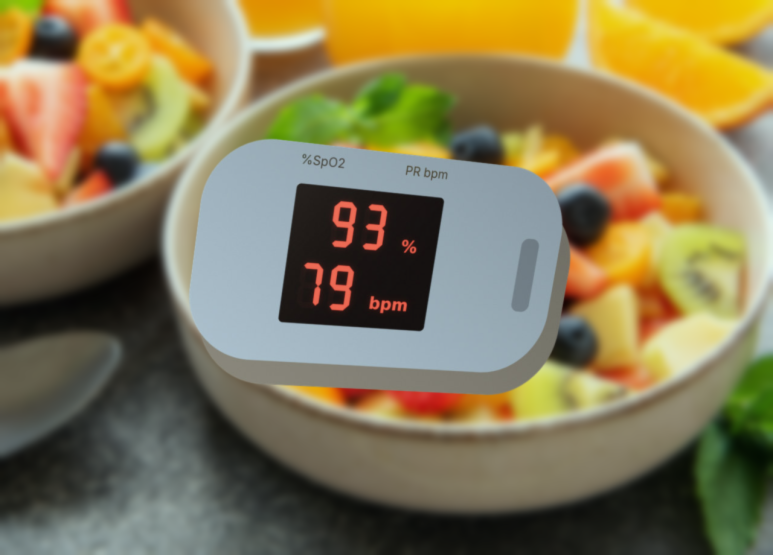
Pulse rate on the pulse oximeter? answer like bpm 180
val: bpm 79
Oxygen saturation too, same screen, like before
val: % 93
